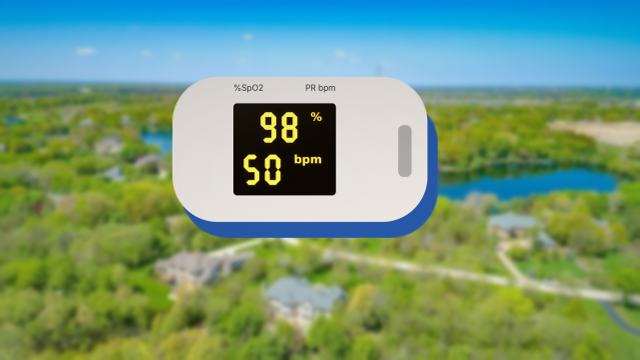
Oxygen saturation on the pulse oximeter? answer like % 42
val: % 98
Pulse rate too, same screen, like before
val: bpm 50
